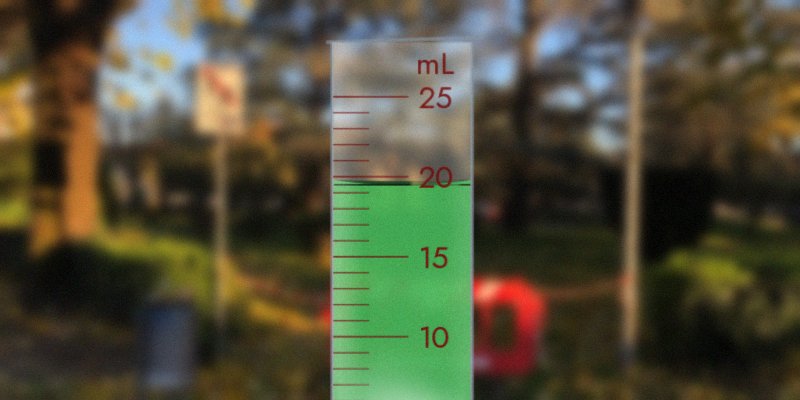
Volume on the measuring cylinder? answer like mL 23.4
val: mL 19.5
